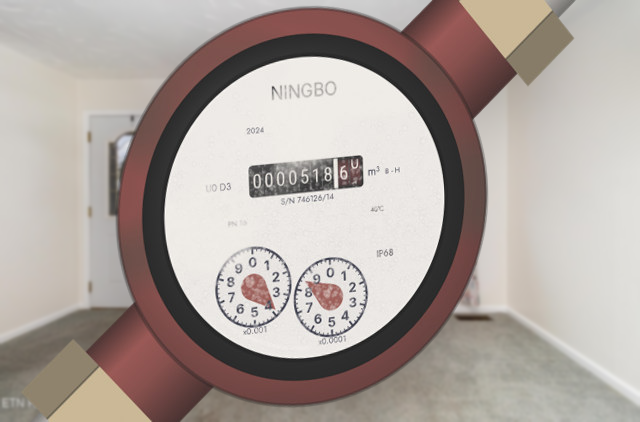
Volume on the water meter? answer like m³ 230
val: m³ 518.6038
